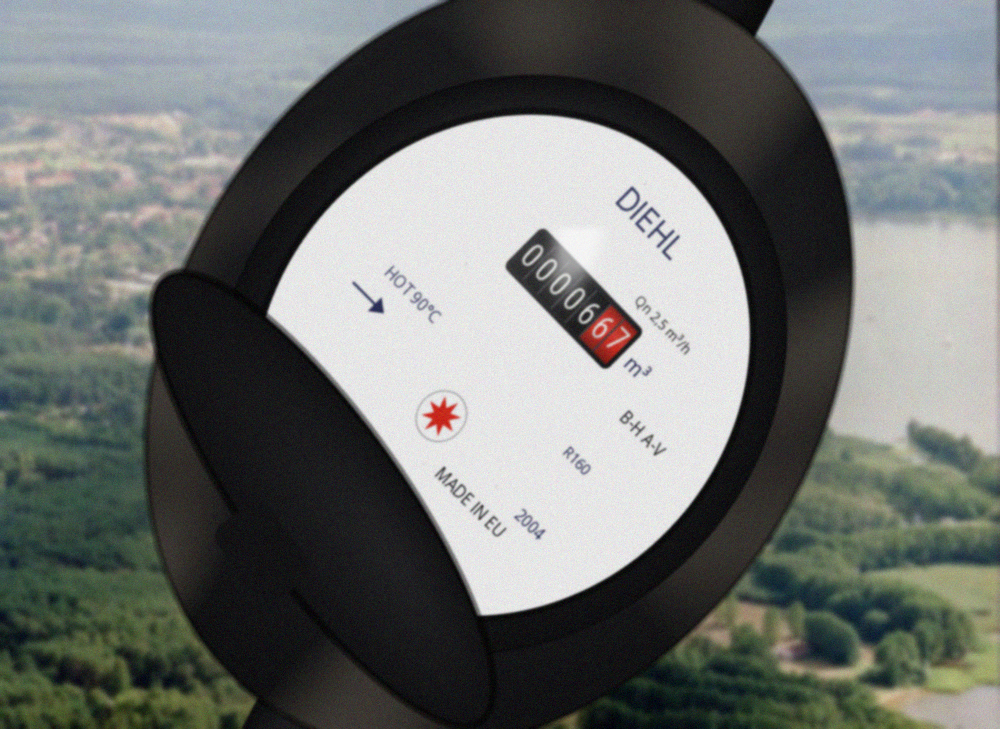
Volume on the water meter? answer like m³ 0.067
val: m³ 6.67
